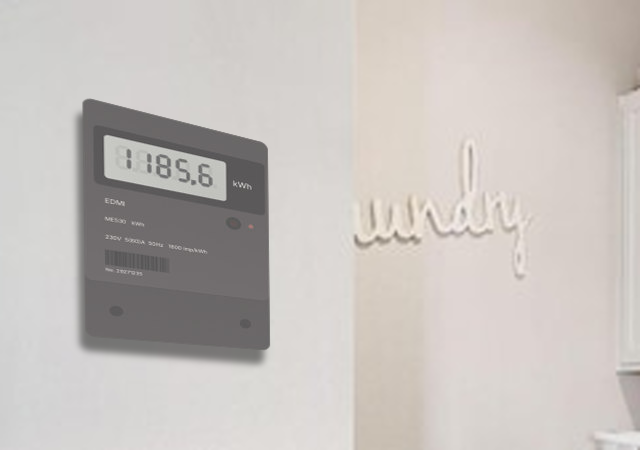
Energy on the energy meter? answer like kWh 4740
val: kWh 1185.6
